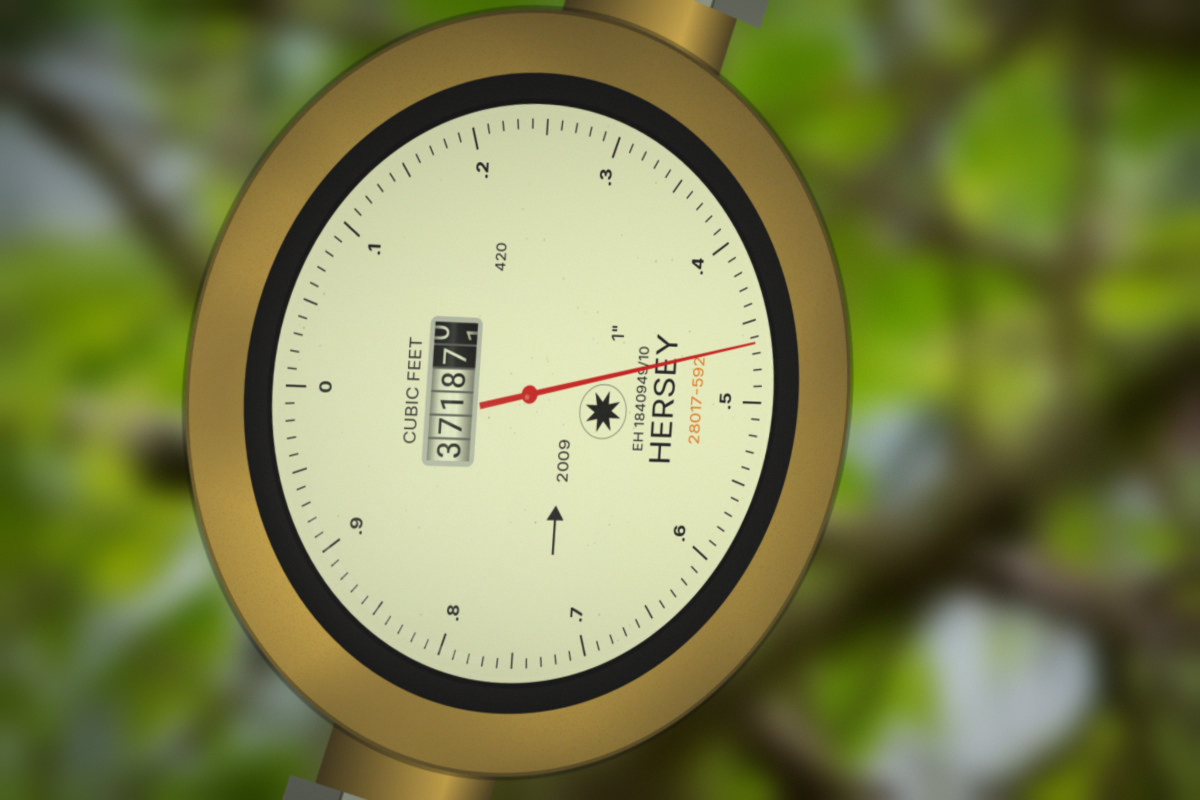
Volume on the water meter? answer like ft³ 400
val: ft³ 371870.46
